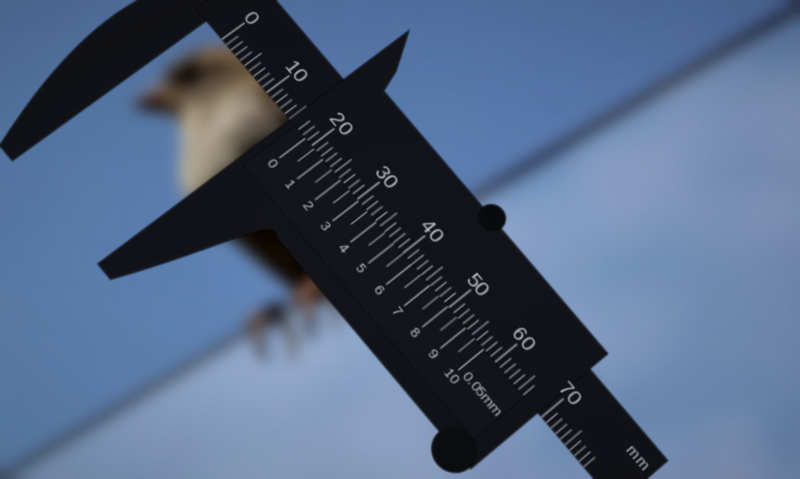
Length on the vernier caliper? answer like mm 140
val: mm 18.6
